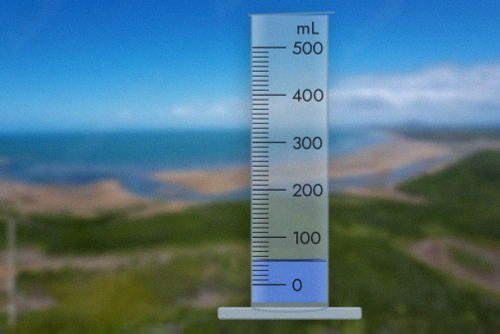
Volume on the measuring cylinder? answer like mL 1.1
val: mL 50
